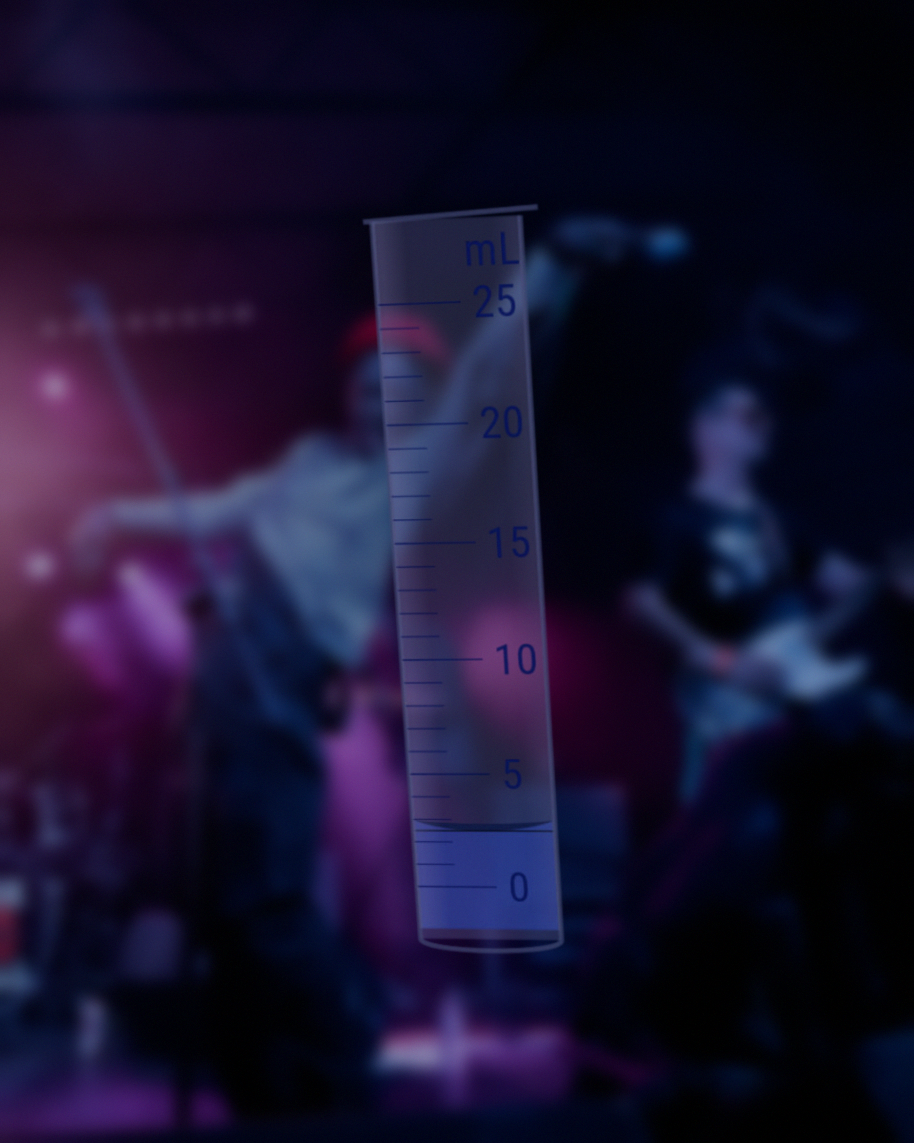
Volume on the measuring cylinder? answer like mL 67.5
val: mL 2.5
